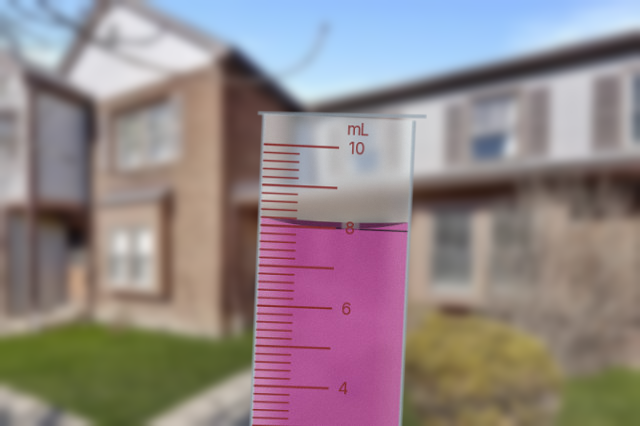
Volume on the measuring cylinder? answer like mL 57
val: mL 8
